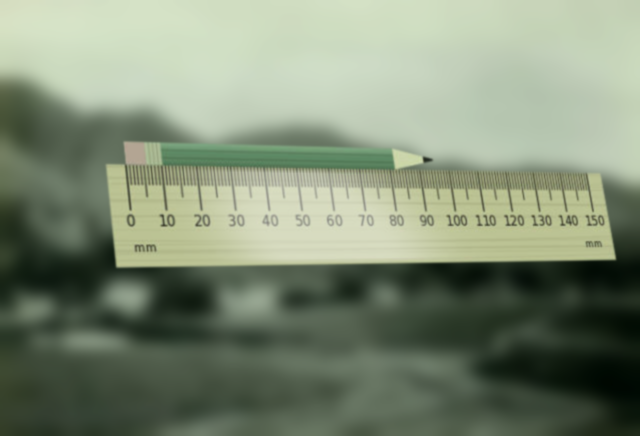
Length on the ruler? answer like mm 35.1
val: mm 95
